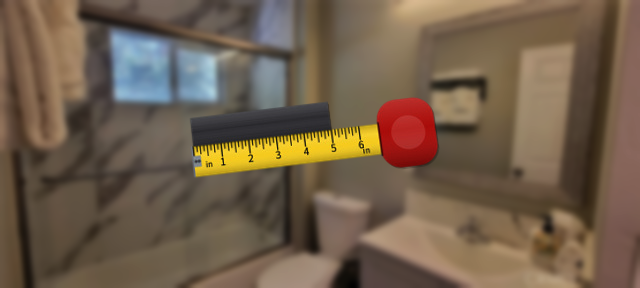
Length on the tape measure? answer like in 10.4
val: in 5
